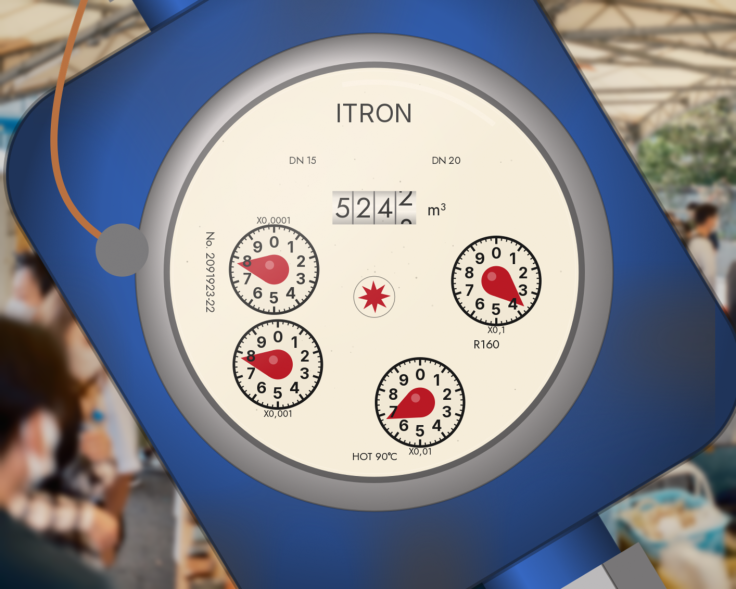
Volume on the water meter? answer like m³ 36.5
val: m³ 5242.3677
